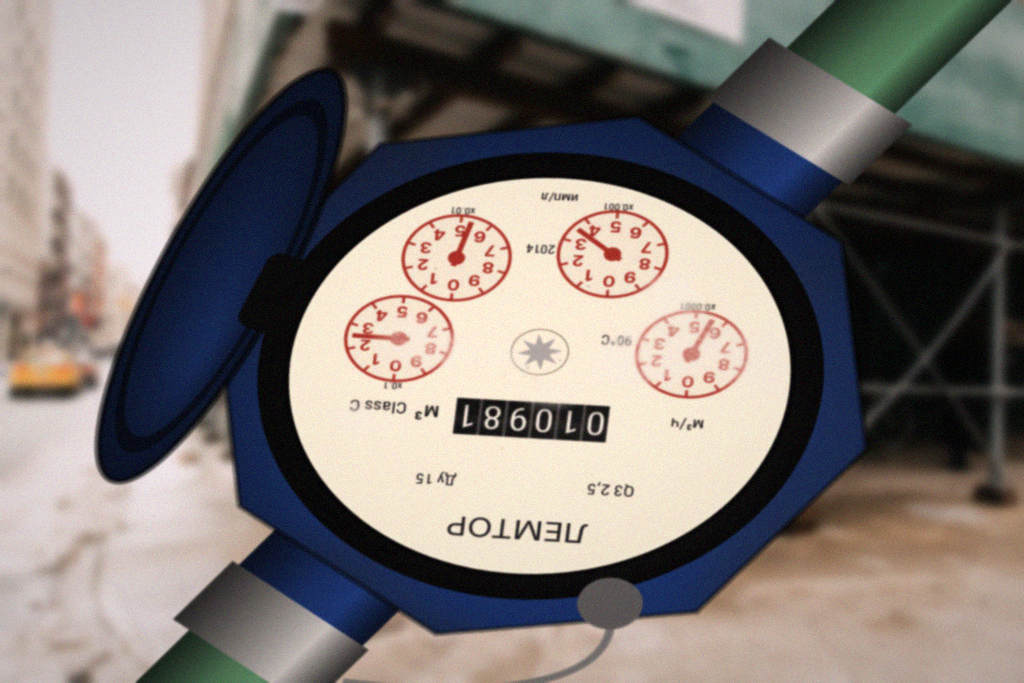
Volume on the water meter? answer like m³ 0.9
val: m³ 10981.2535
